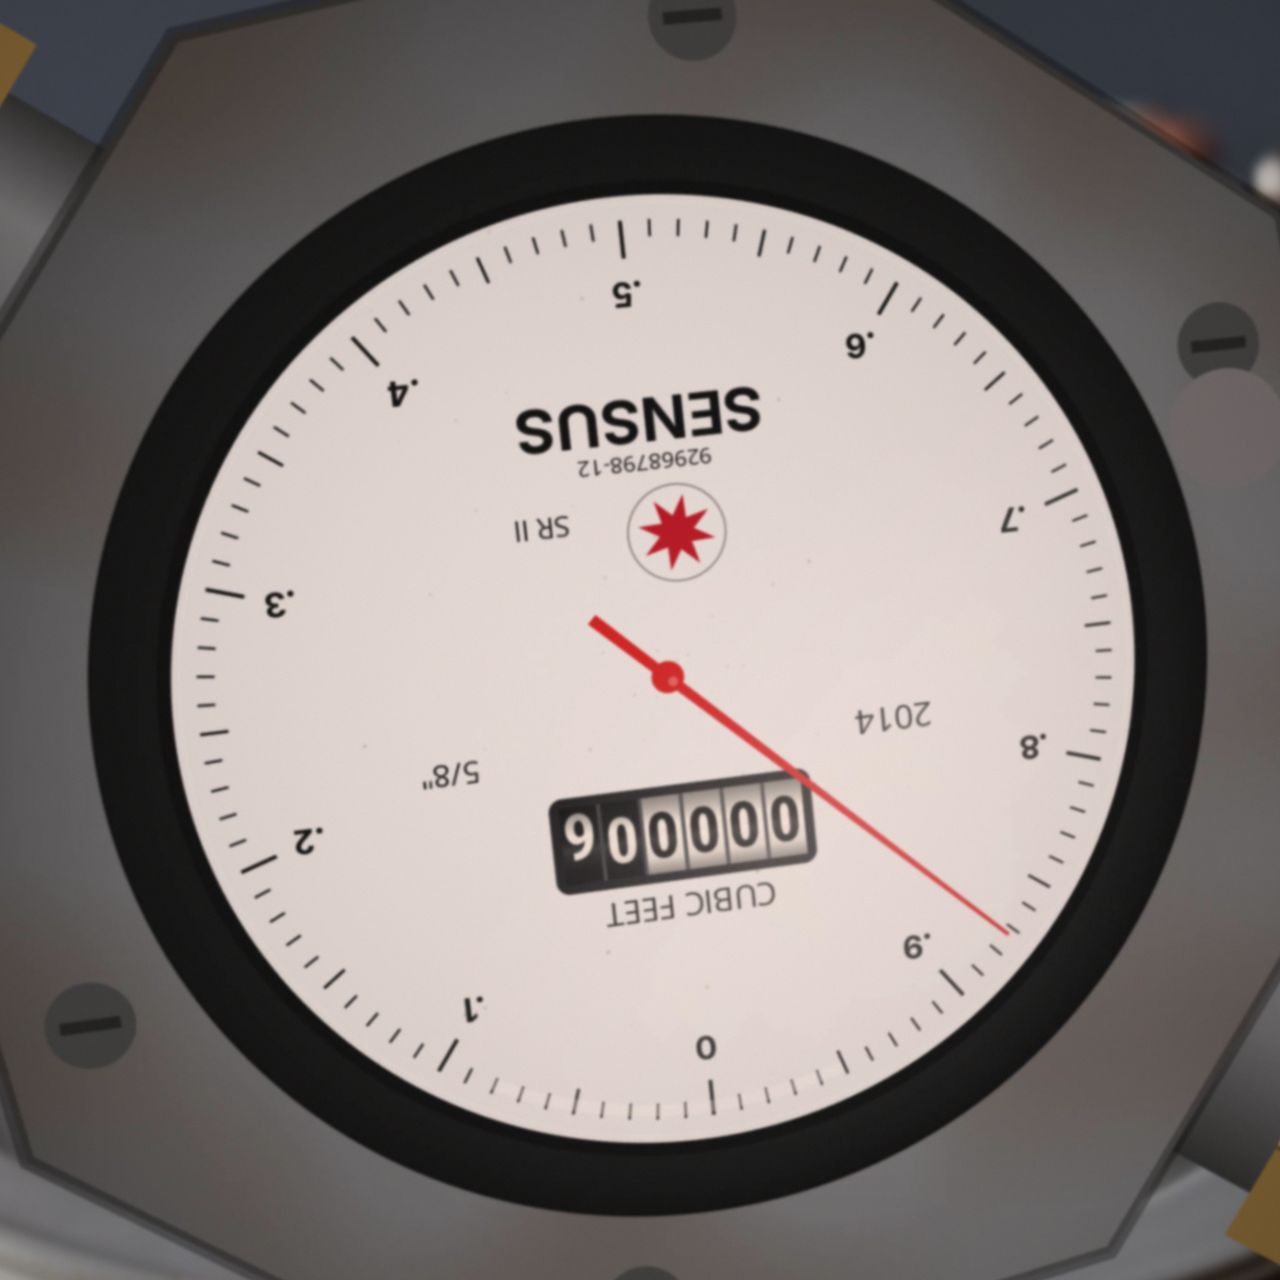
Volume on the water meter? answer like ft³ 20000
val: ft³ 5.87
